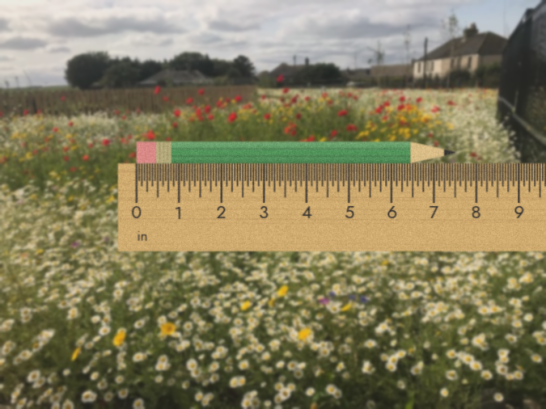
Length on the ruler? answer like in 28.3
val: in 7.5
